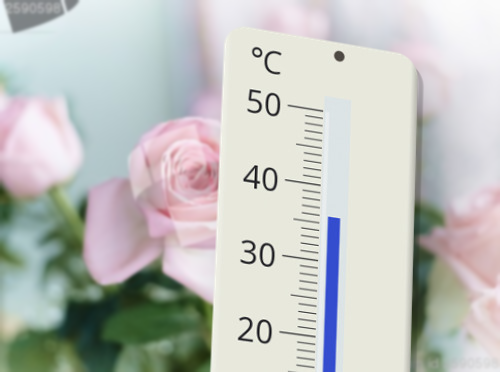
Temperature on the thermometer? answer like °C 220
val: °C 36
